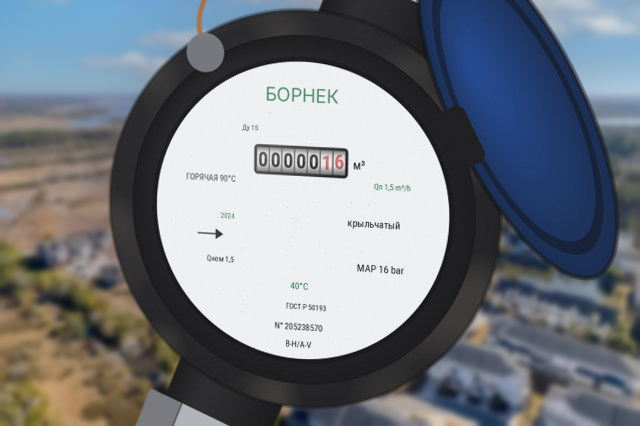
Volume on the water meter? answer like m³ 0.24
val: m³ 0.16
